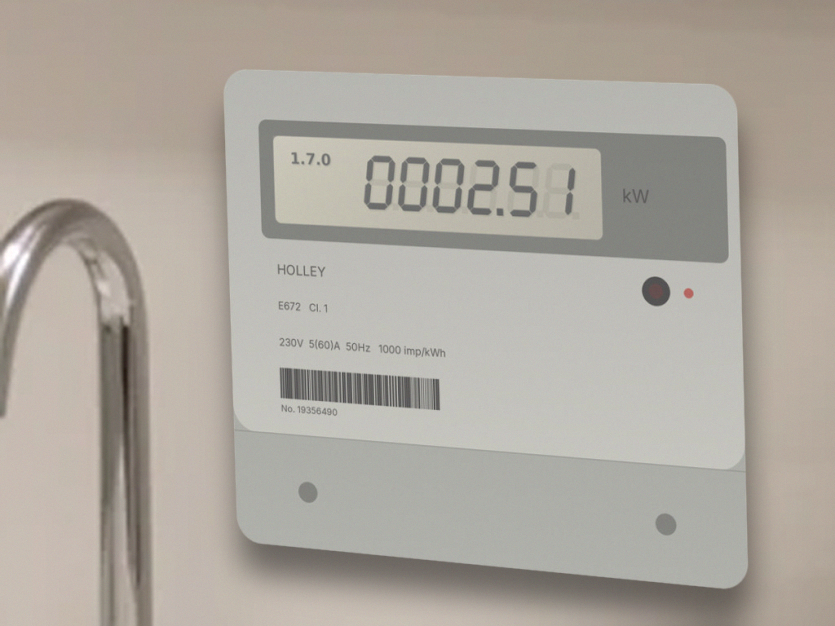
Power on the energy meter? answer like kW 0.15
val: kW 2.51
